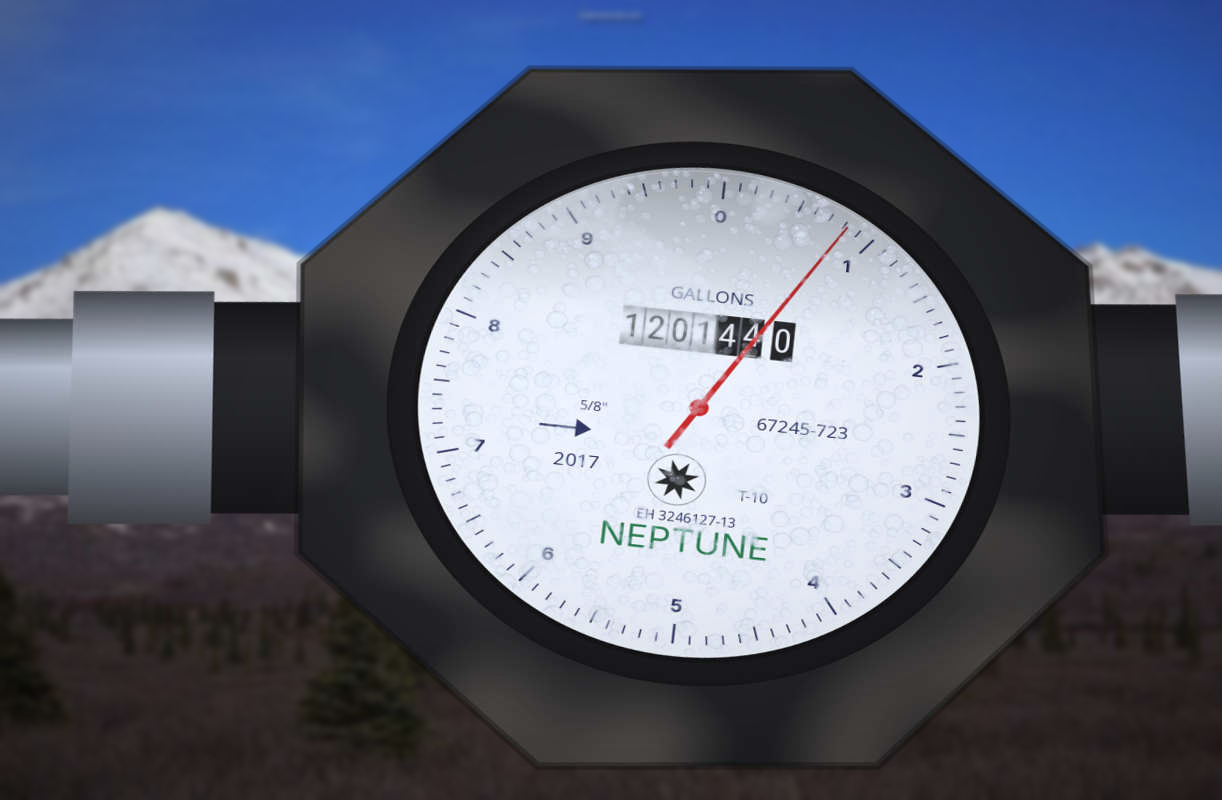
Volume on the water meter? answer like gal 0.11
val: gal 1201440.8
